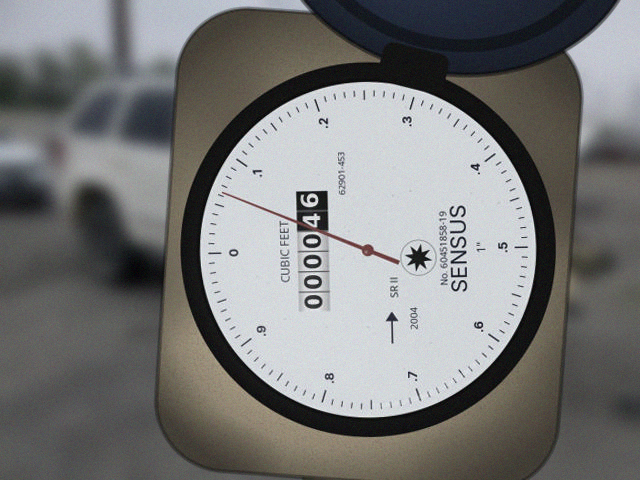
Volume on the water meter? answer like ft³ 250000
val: ft³ 46.06
